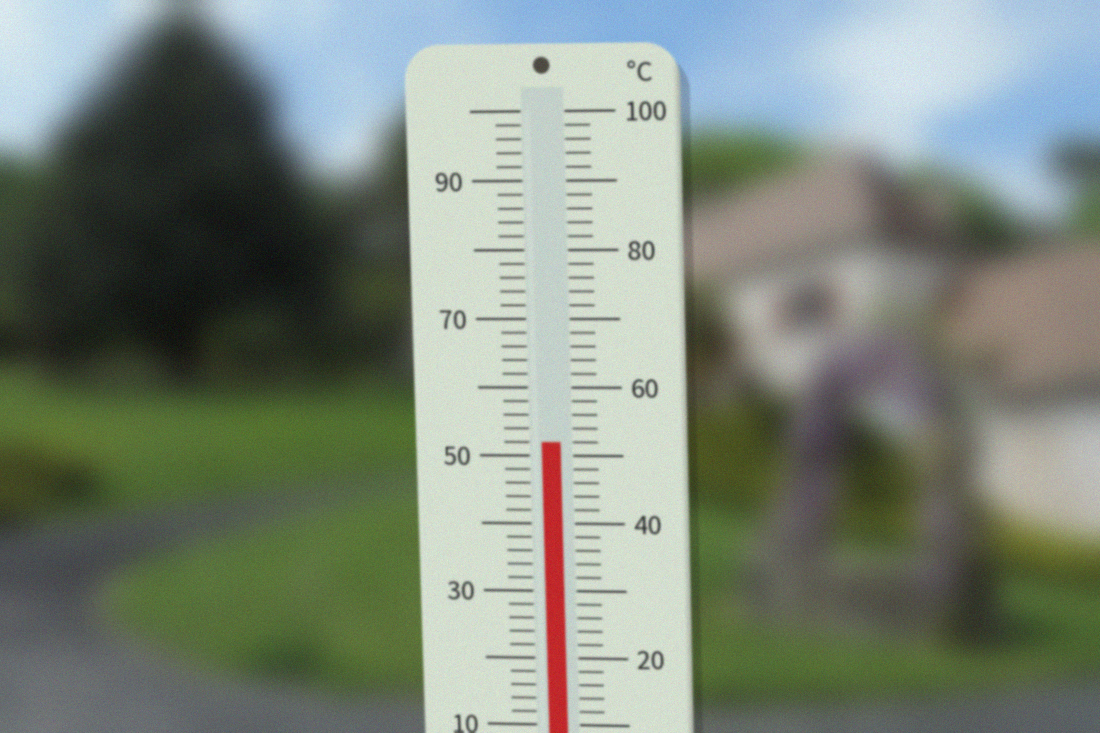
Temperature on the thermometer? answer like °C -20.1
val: °C 52
